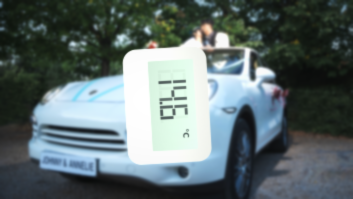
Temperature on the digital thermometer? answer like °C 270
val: °C 14.6
